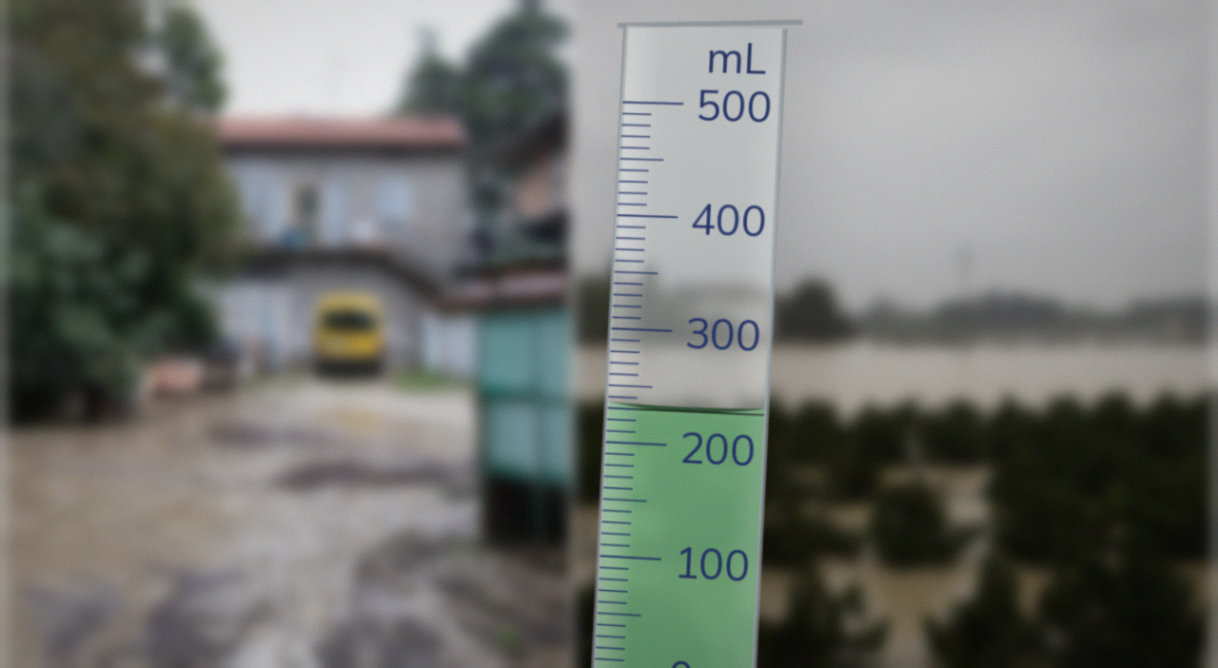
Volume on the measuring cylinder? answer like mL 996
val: mL 230
